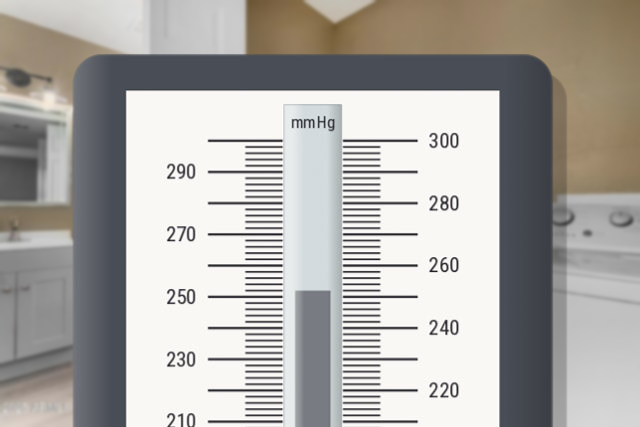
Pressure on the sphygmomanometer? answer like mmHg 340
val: mmHg 252
